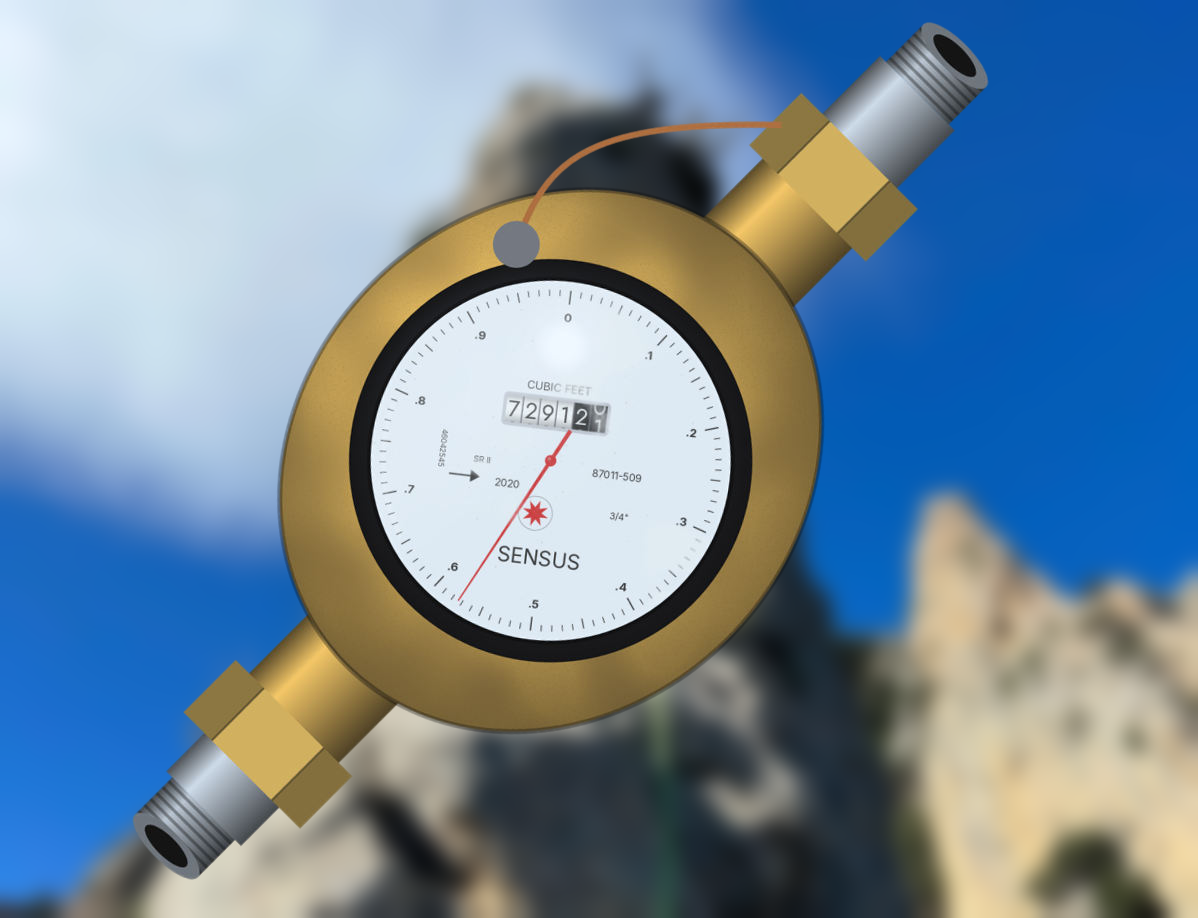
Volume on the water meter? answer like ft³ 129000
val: ft³ 729120.57
